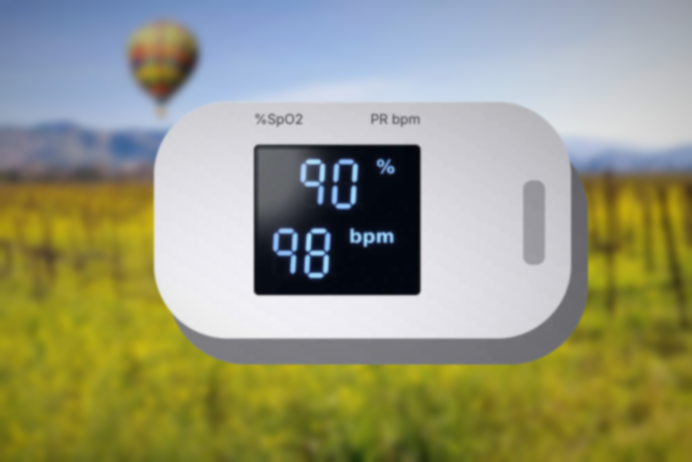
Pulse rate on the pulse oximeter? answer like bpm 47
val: bpm 98
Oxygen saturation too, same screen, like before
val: % 90
